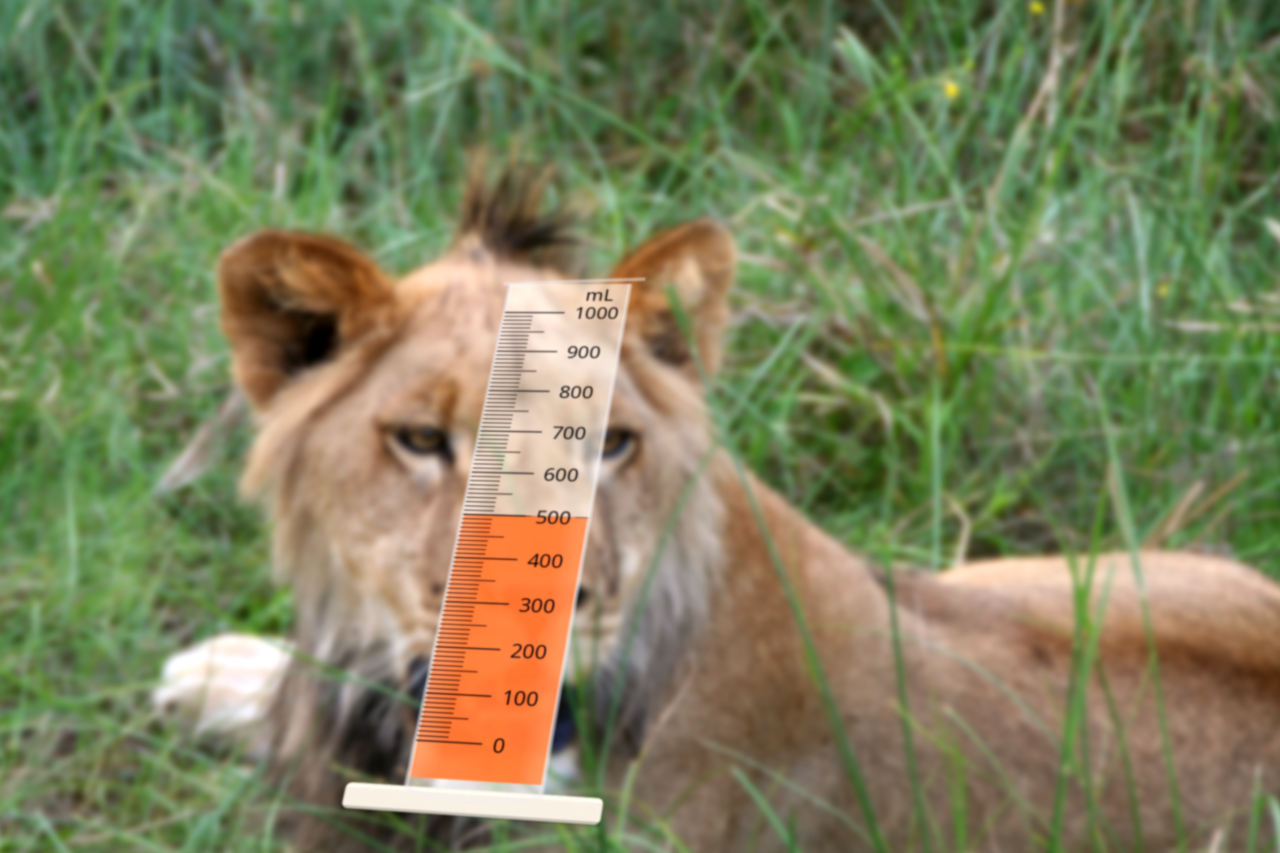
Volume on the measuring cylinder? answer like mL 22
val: mL 500
